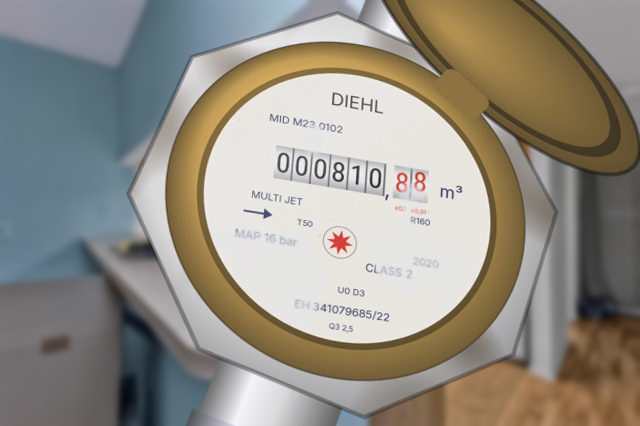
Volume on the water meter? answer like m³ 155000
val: m³ 810.88
